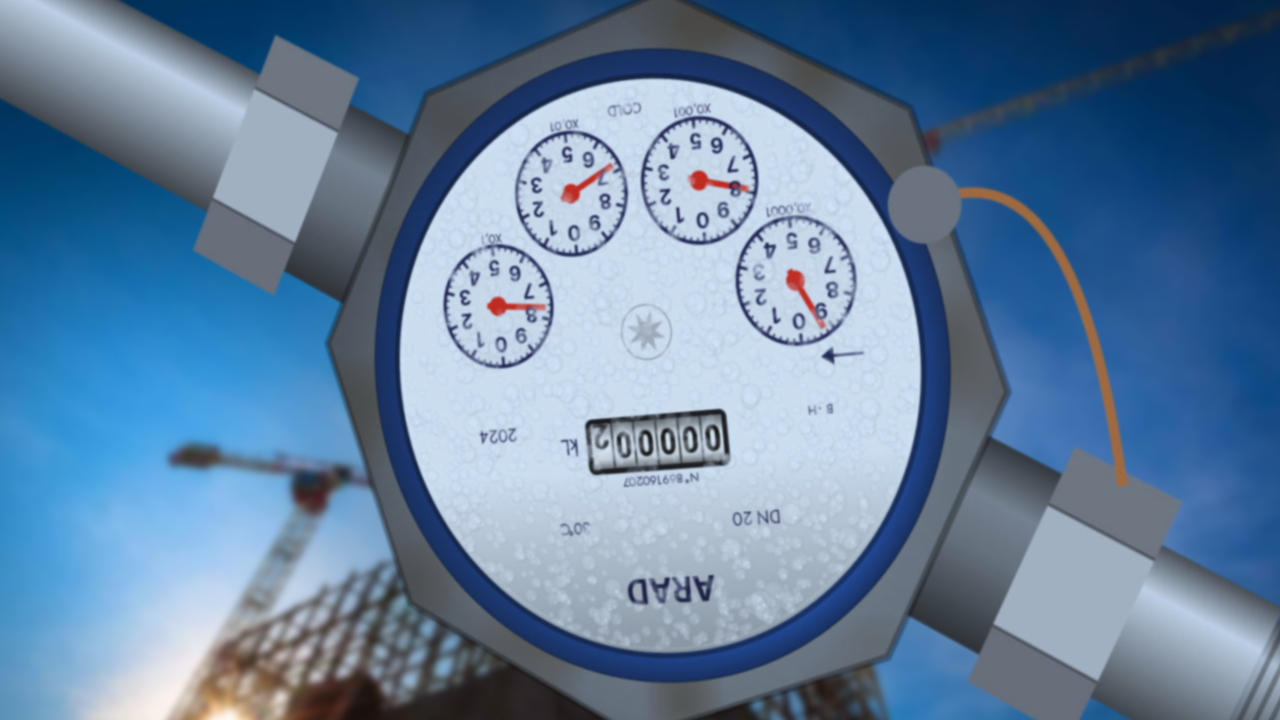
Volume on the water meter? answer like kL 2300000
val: kL 1.7679
